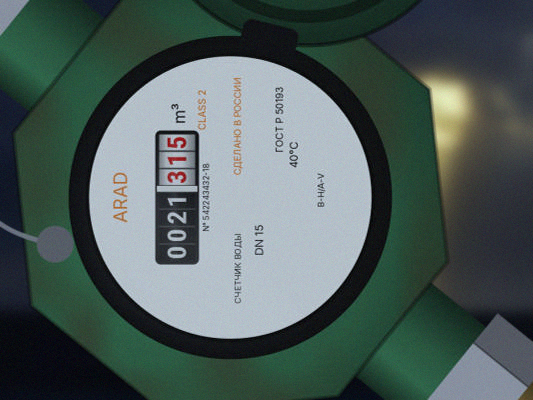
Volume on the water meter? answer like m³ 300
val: m³ 21.315
